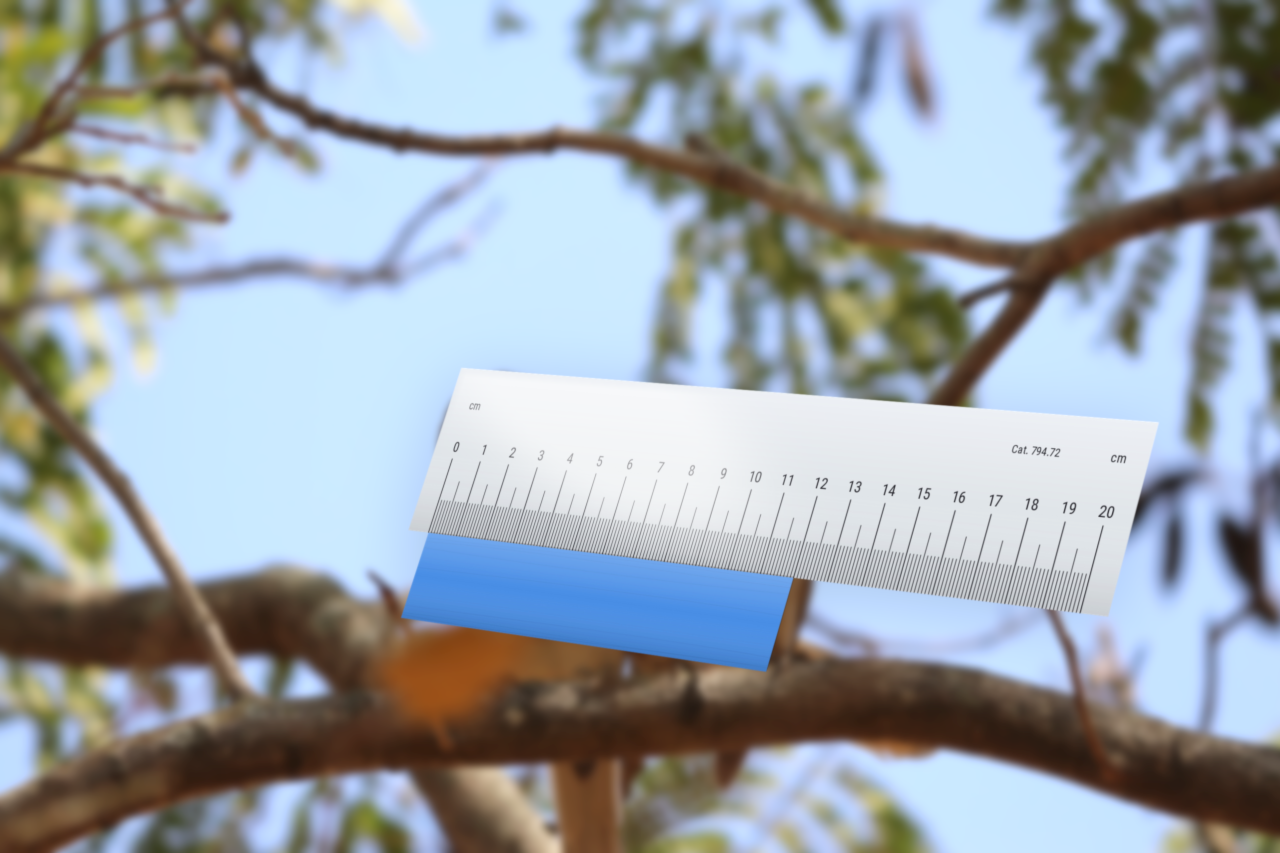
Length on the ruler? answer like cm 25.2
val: cm 12
